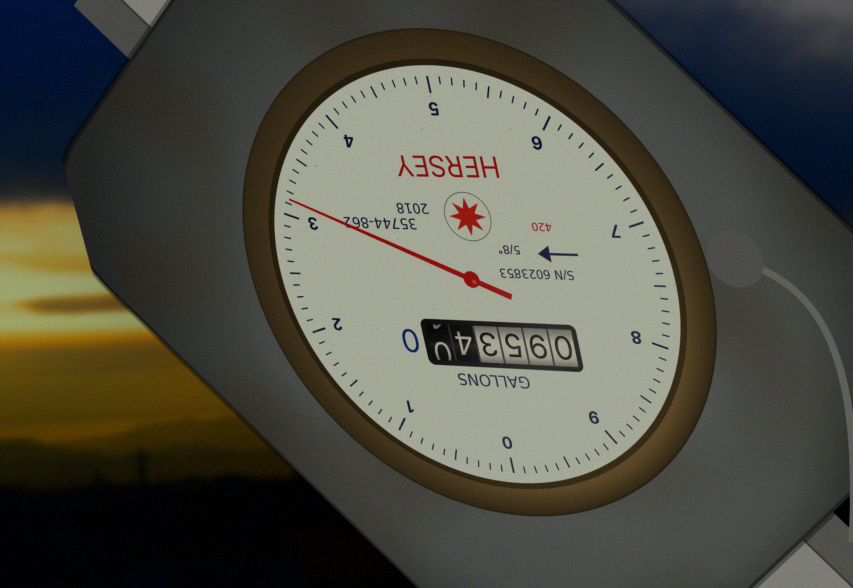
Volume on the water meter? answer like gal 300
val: gal 953403.1
